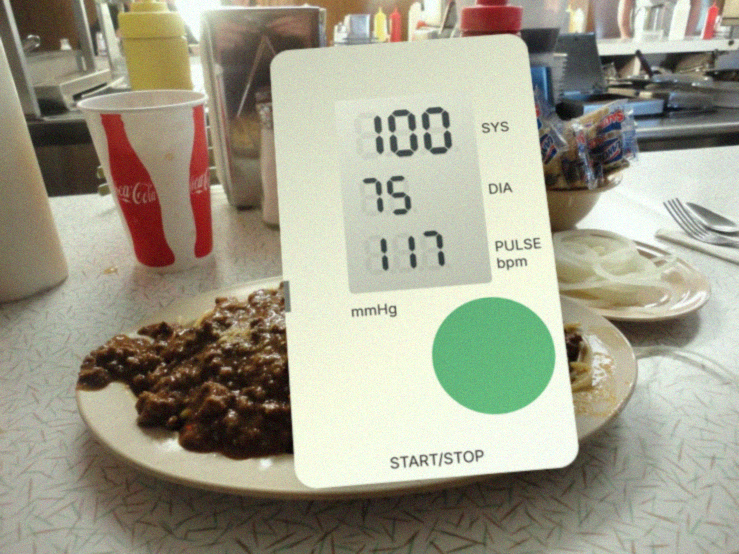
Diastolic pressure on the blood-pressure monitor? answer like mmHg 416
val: mmHg 75
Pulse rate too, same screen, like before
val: bpm 117
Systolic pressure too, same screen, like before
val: mmHg 100
